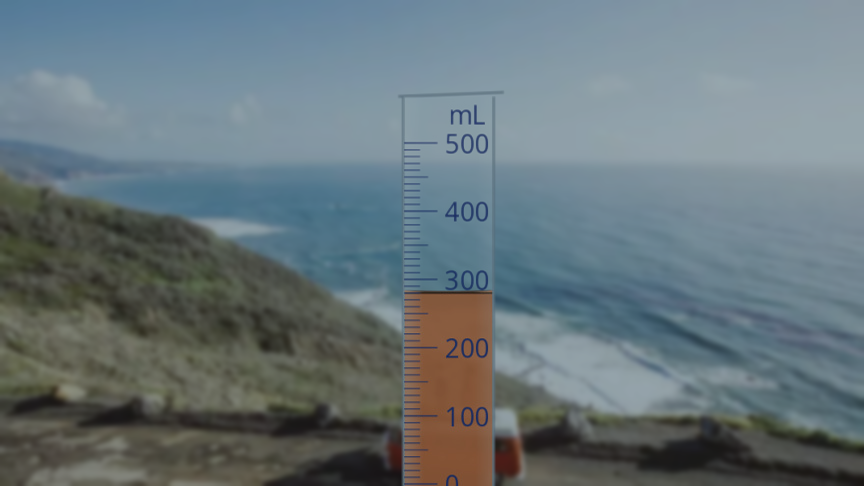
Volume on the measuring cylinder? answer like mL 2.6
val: mL 280
